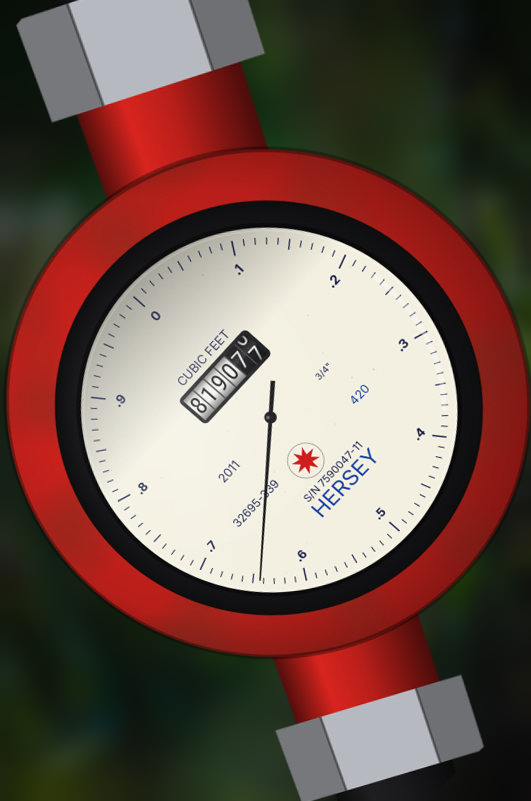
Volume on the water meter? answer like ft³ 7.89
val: ft³ 819076.64
